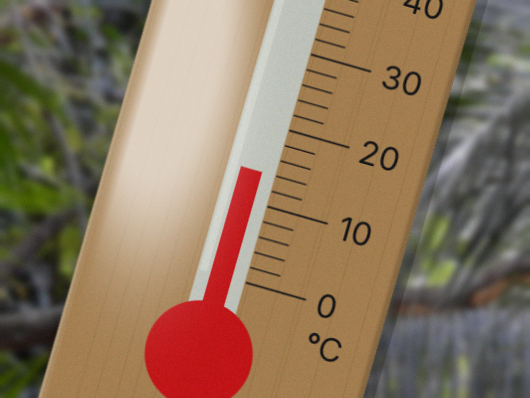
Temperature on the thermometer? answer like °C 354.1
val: °C 14
